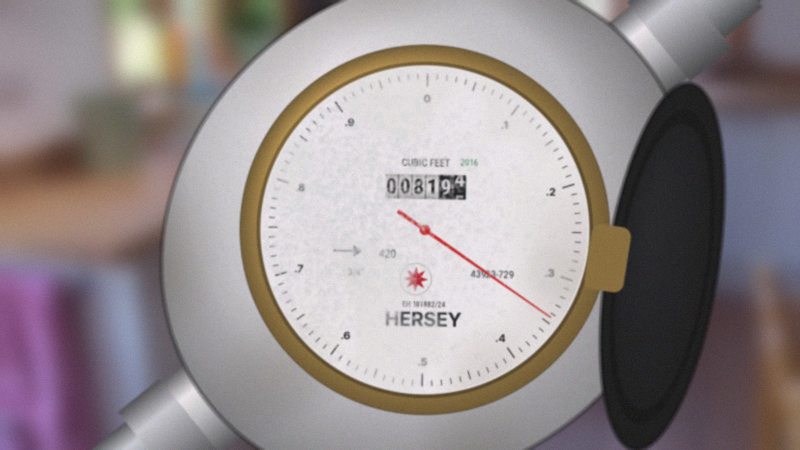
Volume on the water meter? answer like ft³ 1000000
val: ft³ 8194.34
